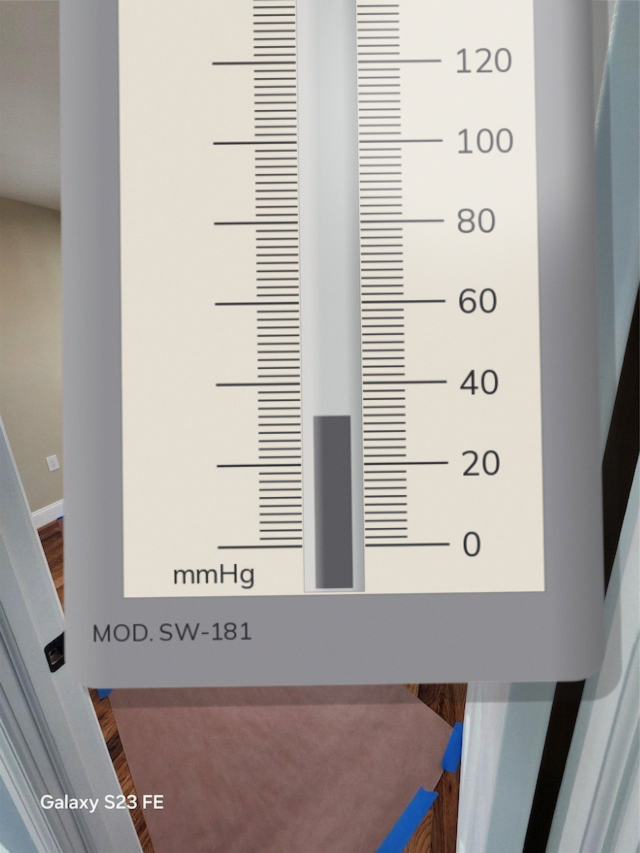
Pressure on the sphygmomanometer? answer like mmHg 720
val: mmHg 32
